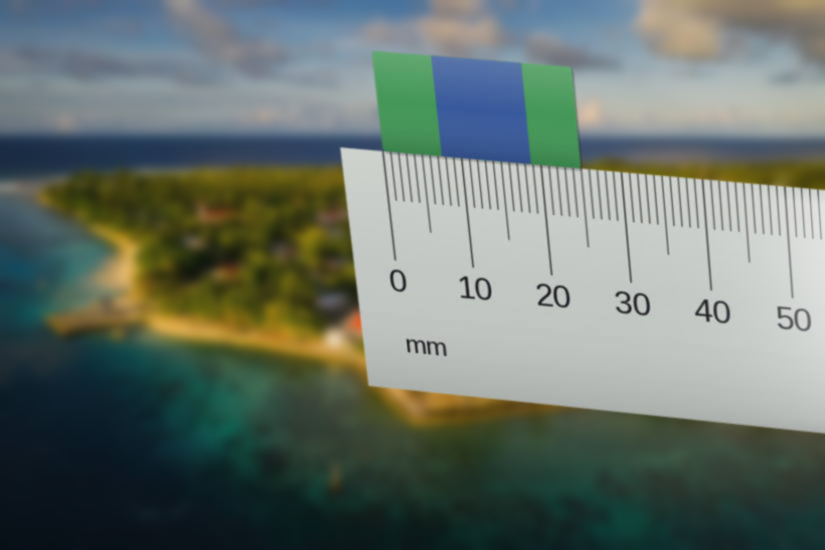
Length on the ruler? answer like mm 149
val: mm 25
